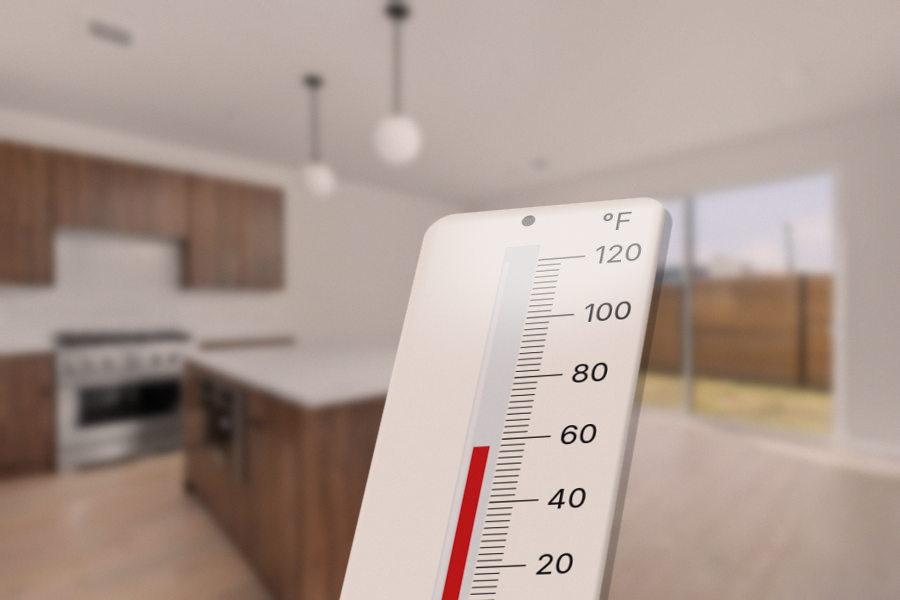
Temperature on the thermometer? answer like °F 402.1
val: °F 58
